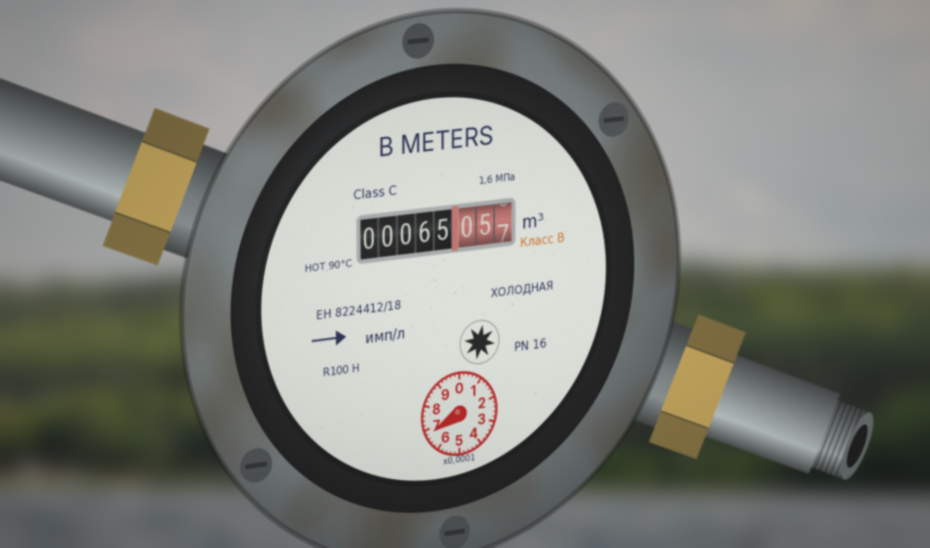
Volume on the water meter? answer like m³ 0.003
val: m³ 65.0566
